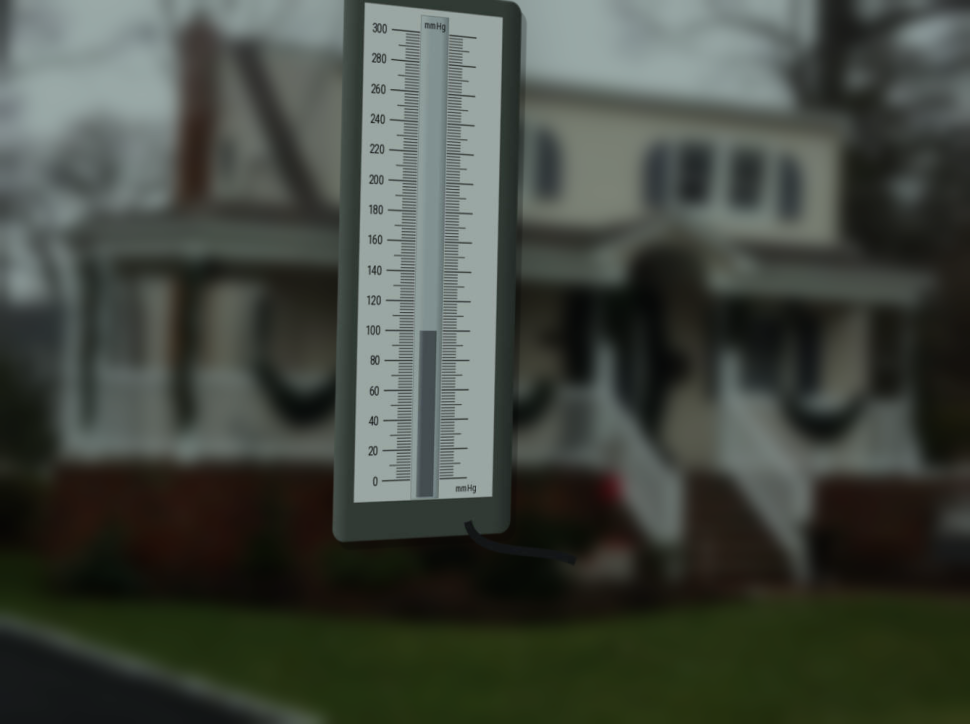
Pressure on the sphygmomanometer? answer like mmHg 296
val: mmHg 100
